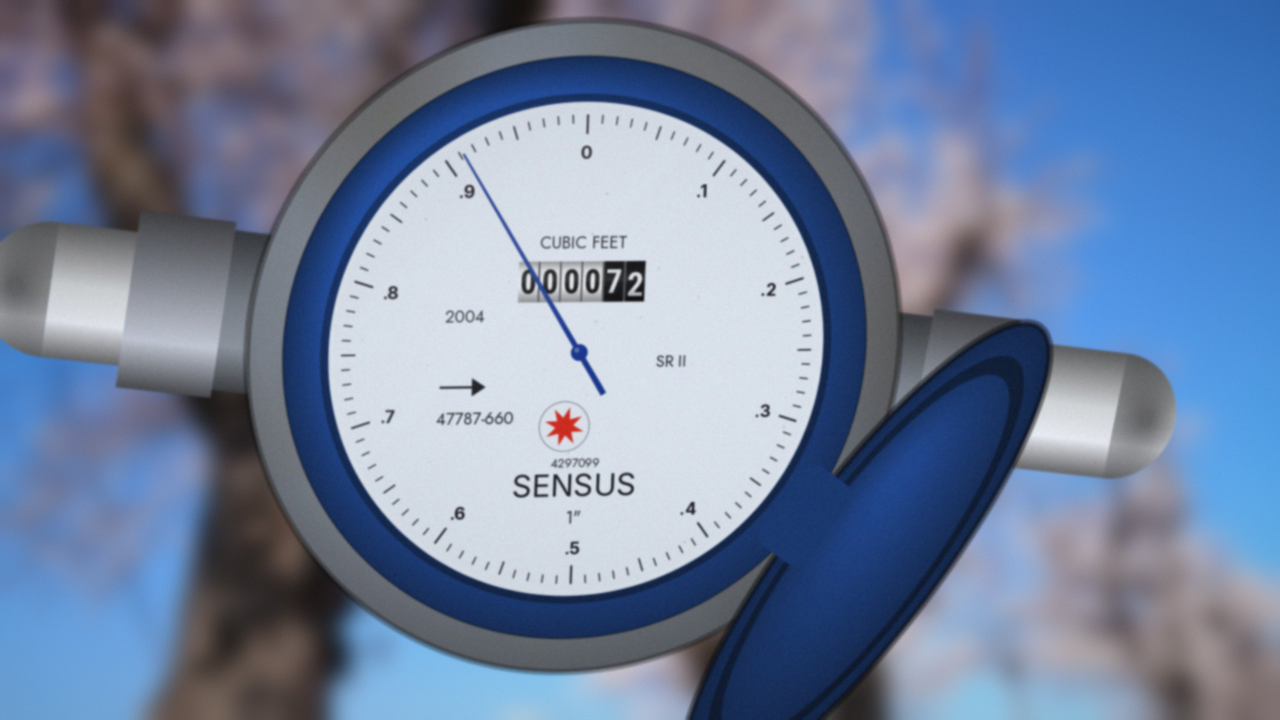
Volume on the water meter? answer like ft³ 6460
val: ft³ 71.91
